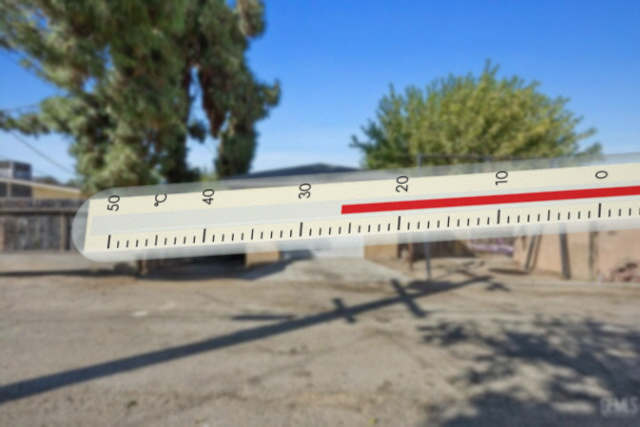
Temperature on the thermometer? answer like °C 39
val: °C 26
